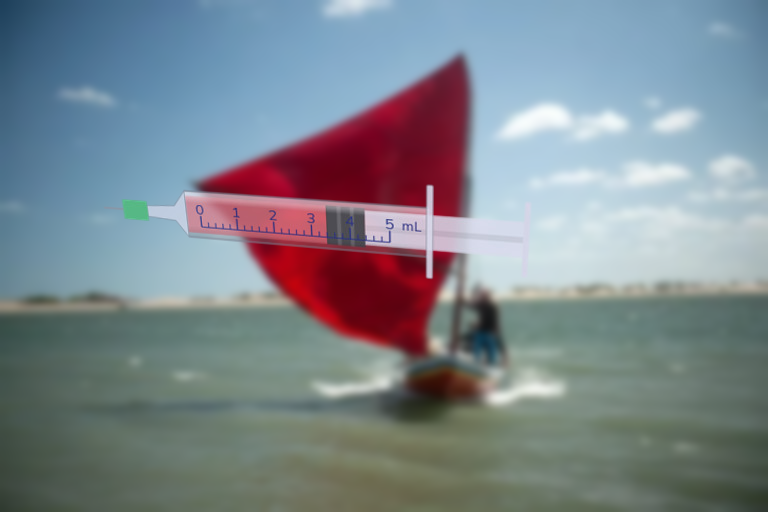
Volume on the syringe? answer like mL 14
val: mL 3.4
